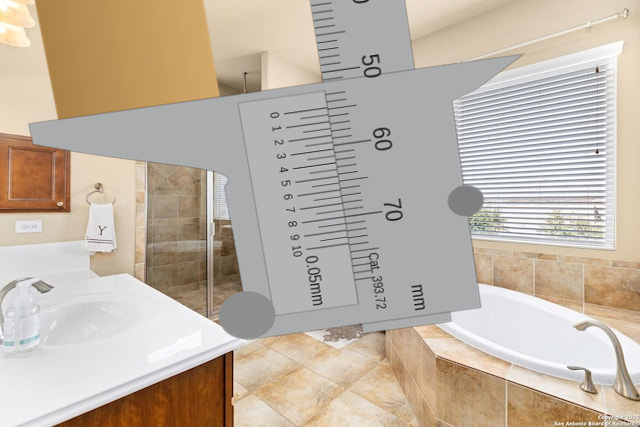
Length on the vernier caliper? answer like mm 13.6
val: mm 54.8
